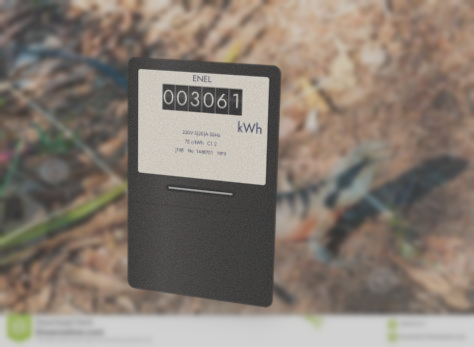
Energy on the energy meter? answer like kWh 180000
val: kWh 3061
